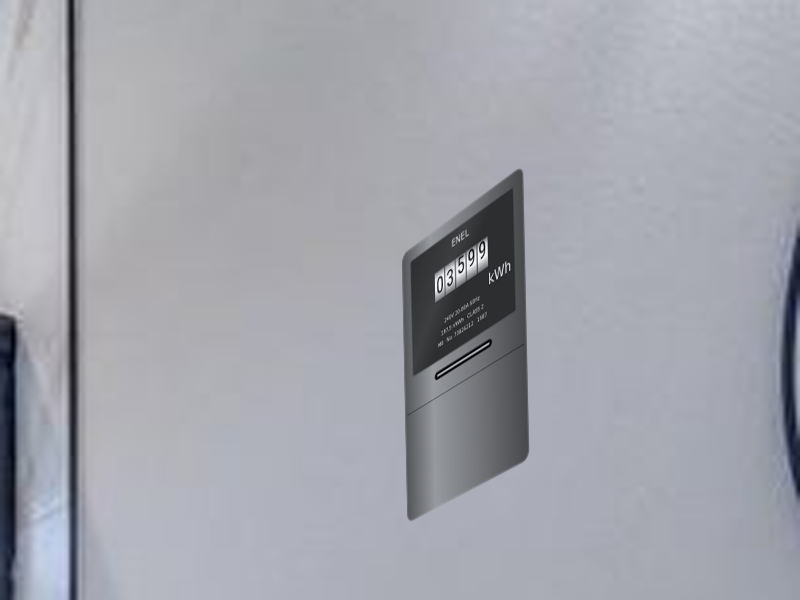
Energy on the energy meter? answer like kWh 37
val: kWh 3599
